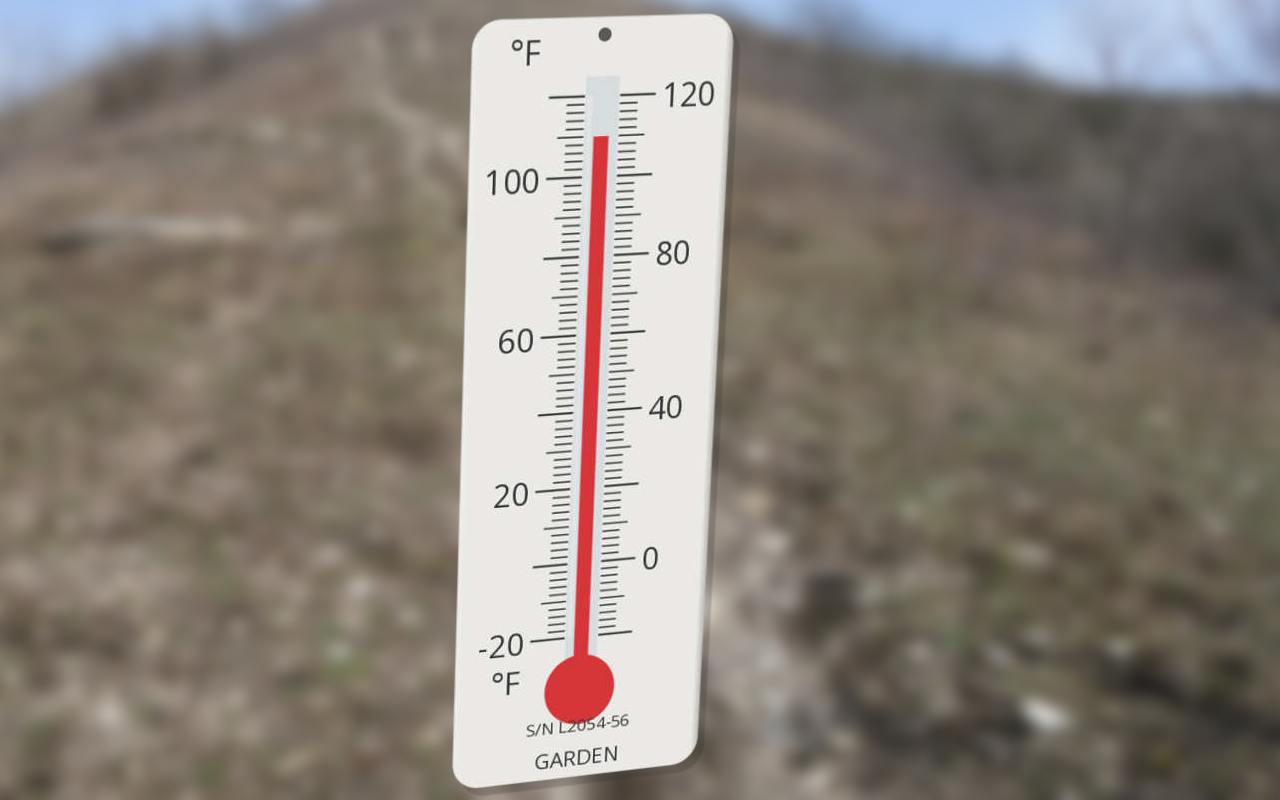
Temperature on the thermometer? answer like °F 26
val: °F 110
